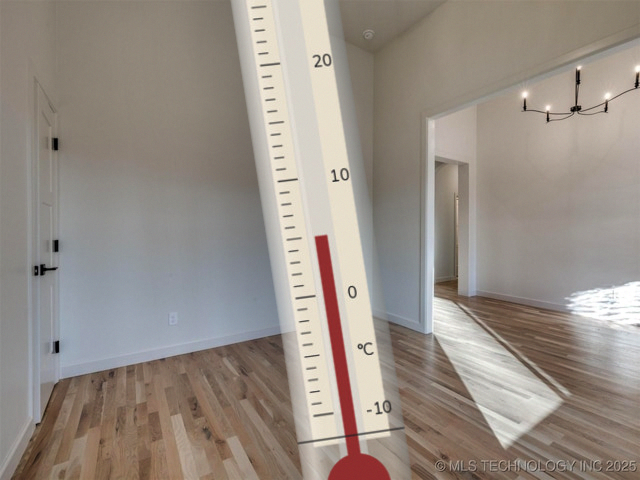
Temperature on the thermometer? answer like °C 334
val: °C 5
